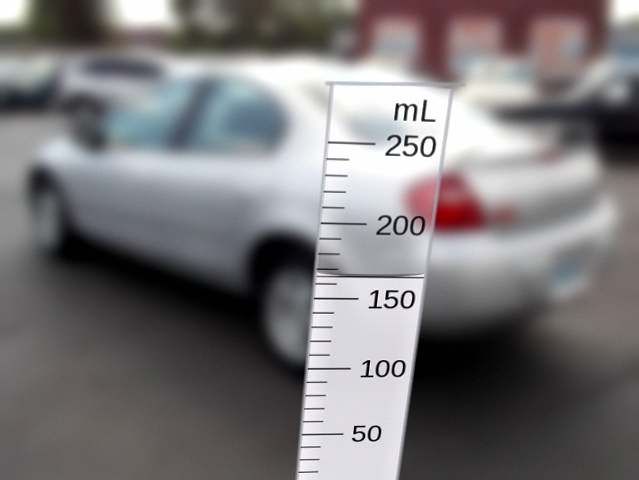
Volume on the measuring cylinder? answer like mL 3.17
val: mL 165
